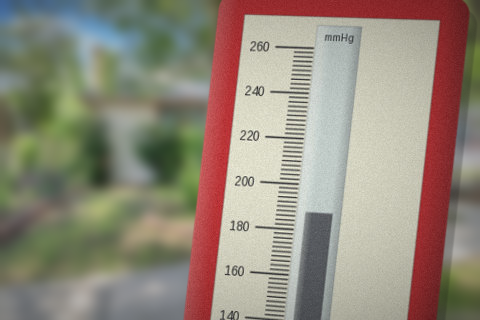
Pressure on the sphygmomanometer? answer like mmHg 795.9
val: mmHg 188
